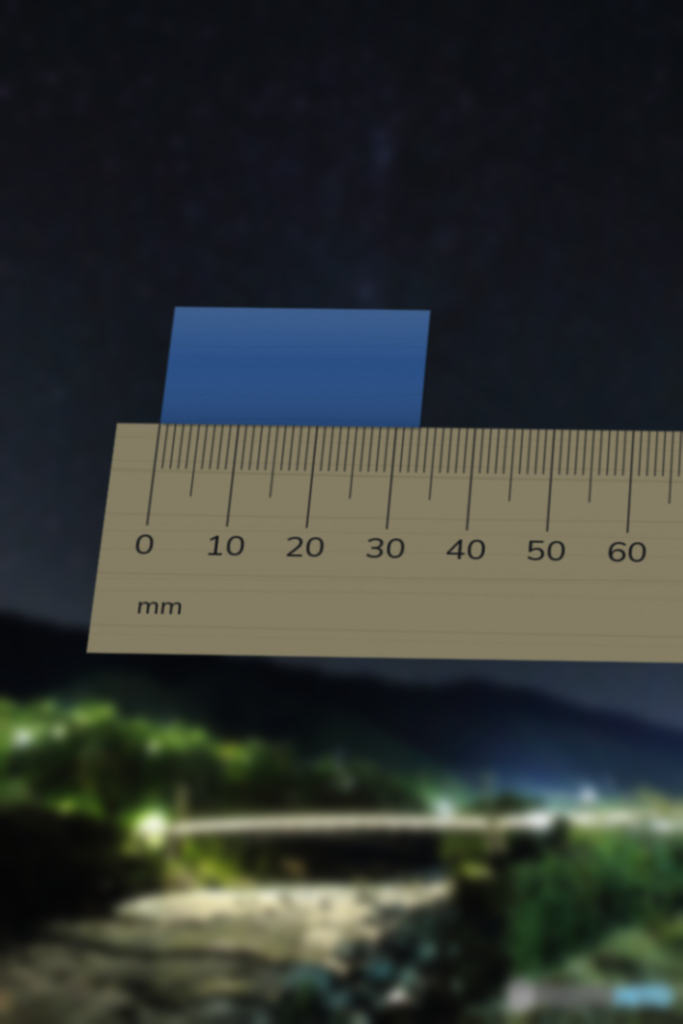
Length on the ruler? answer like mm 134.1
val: mm 33
